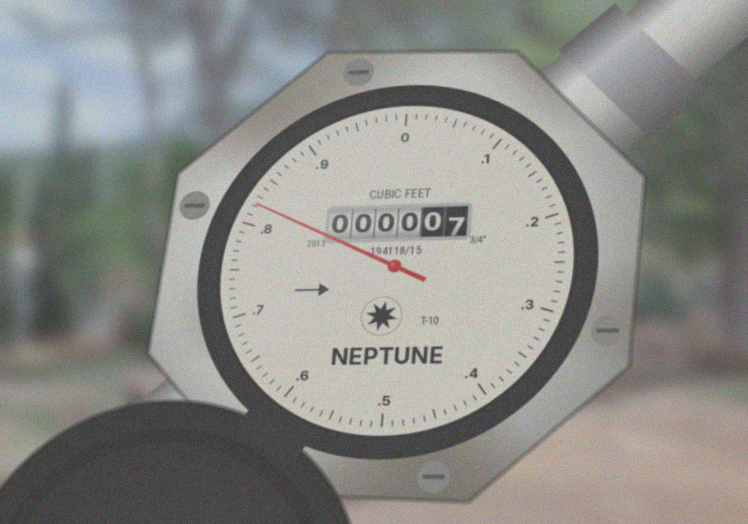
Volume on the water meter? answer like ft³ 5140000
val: ft³ 6.82
